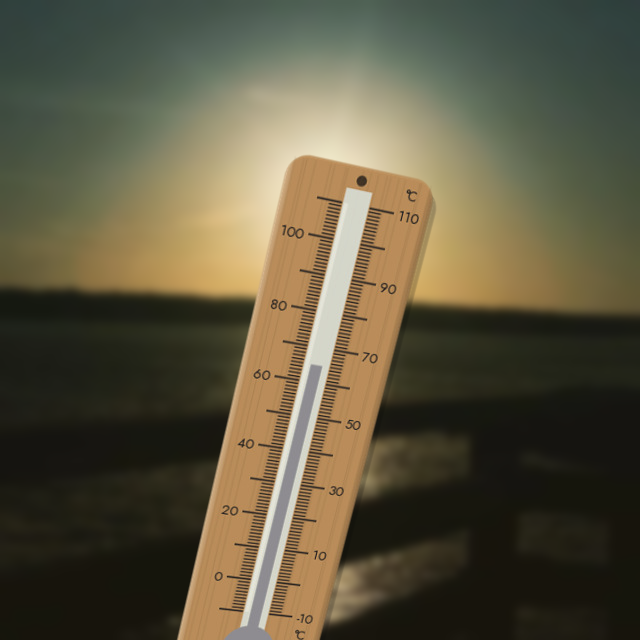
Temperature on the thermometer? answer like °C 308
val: °C 65
